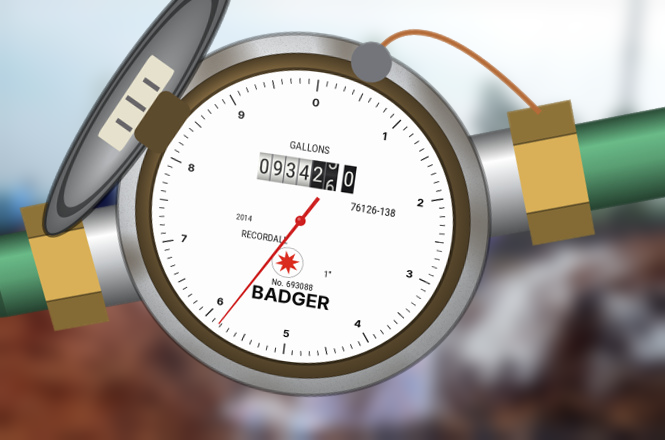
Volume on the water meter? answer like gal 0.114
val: gal 934255.8
